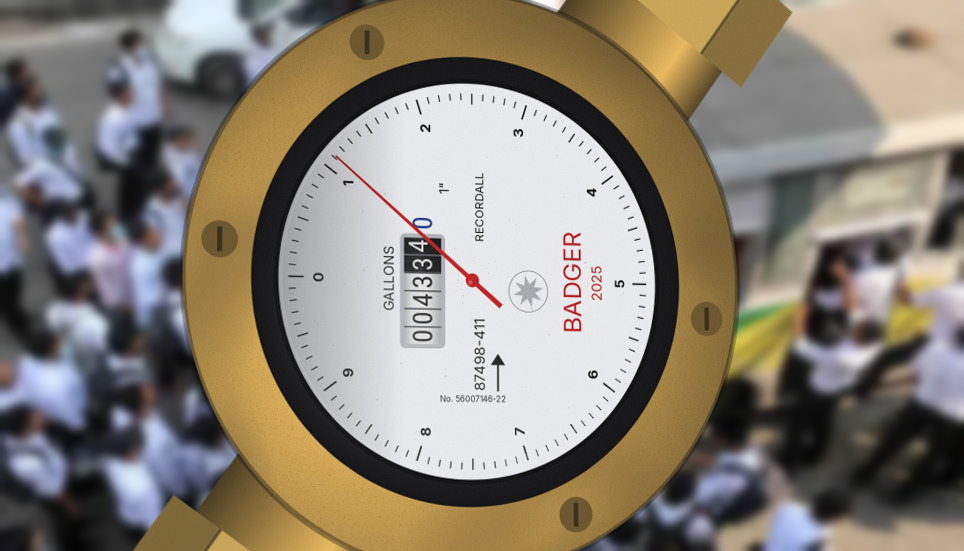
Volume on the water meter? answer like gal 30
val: gal 43341.1
